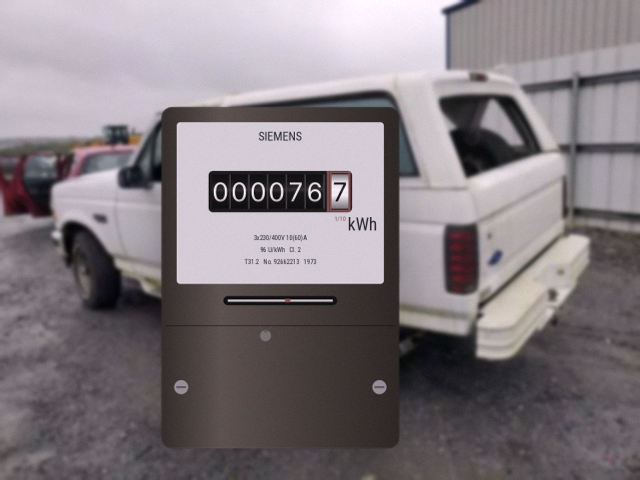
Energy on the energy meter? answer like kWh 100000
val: kWh 76.7
